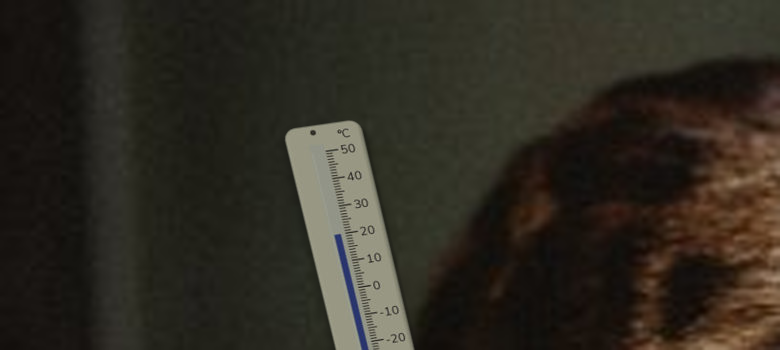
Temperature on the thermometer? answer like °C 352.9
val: °C 20
